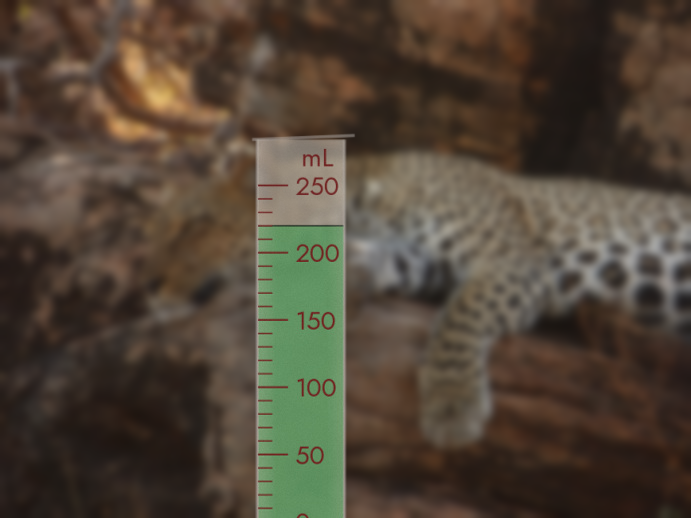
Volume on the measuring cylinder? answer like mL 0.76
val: mL 220
